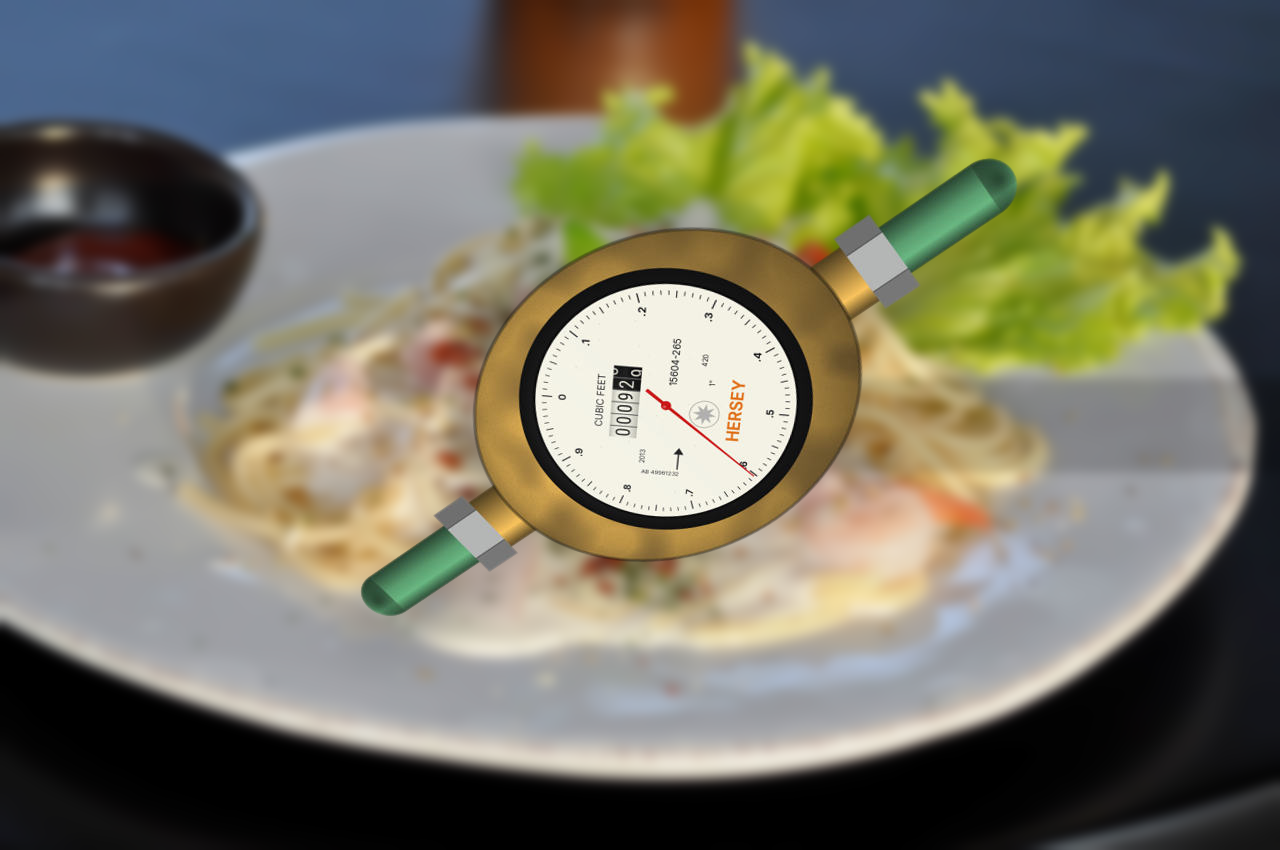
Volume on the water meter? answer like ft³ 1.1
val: ft³ 928.60
